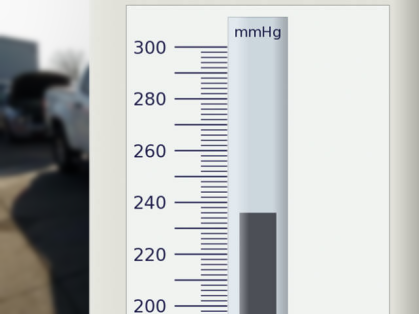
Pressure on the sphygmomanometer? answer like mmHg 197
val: mmHg 236
